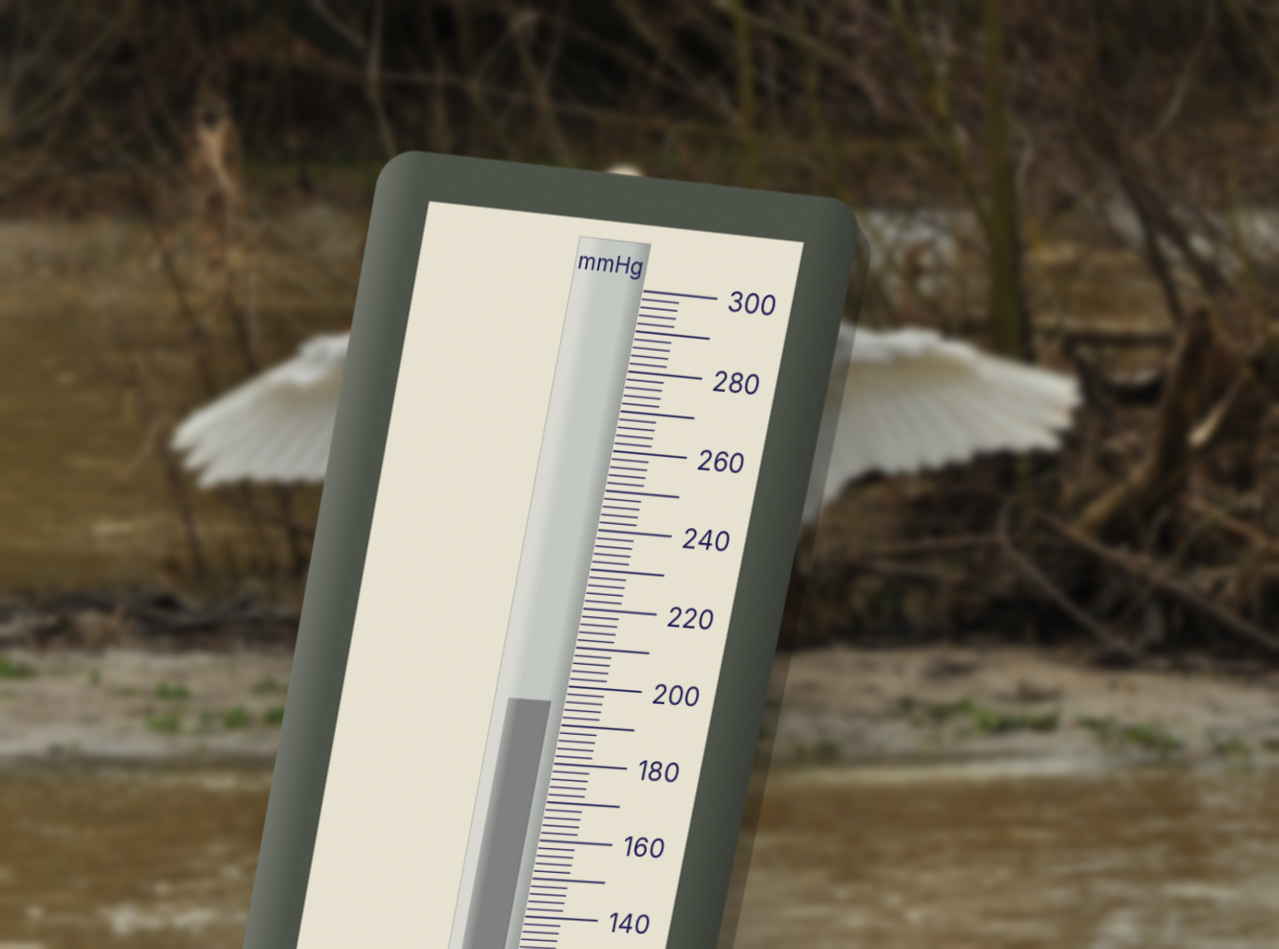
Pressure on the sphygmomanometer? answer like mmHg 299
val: mmHg 196
